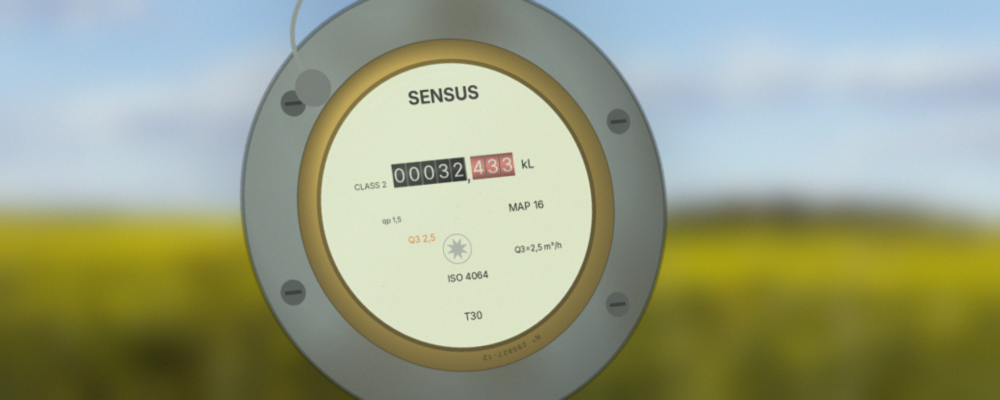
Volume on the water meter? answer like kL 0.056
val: kL 32.433
